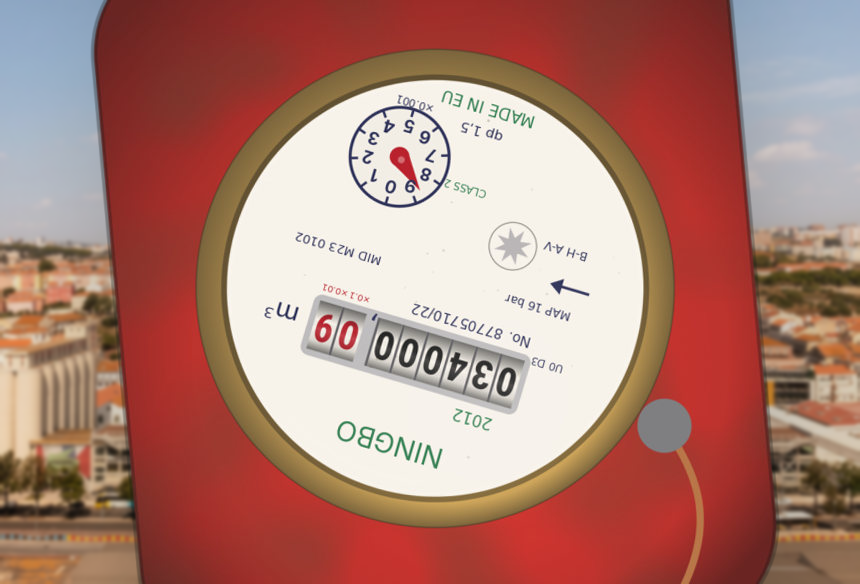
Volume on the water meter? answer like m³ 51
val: m³ 34000.098
